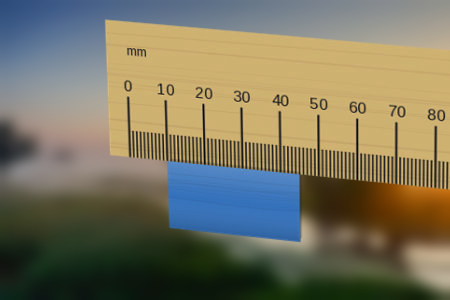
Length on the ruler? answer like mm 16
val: mm 35
